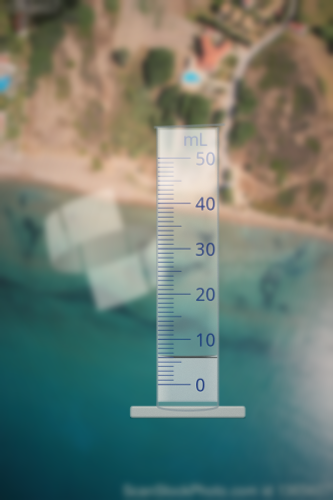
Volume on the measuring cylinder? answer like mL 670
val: mL 6
